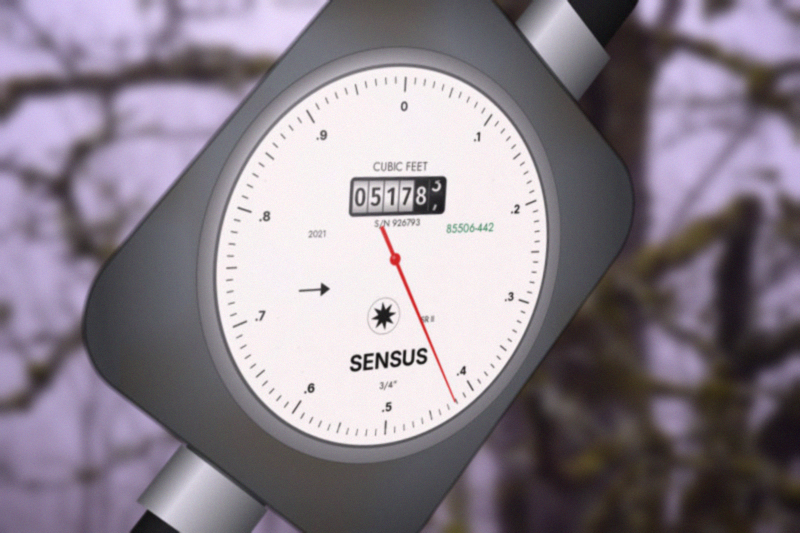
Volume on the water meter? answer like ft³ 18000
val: ft³ 51783.42
